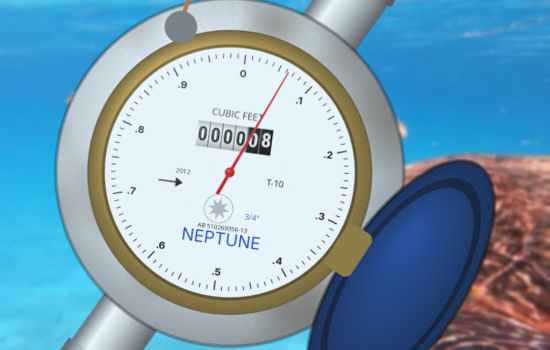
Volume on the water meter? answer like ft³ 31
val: ft³ 8.06
